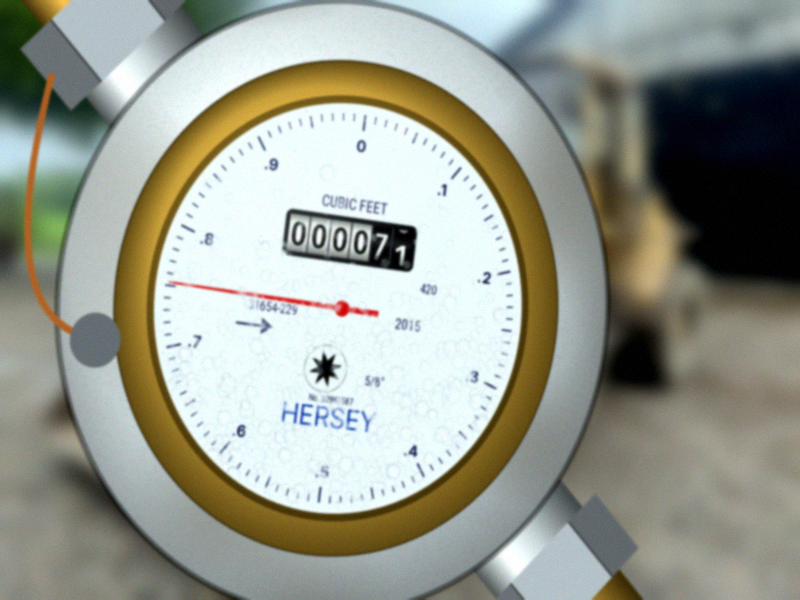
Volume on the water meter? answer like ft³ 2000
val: ft³ 70.75
